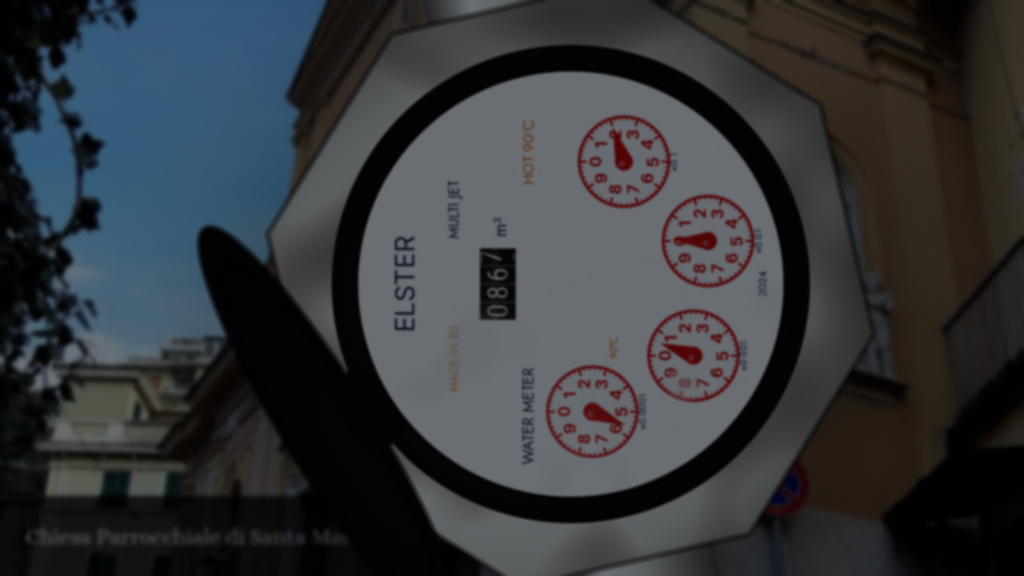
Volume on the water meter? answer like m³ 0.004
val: m³ 867.2005
